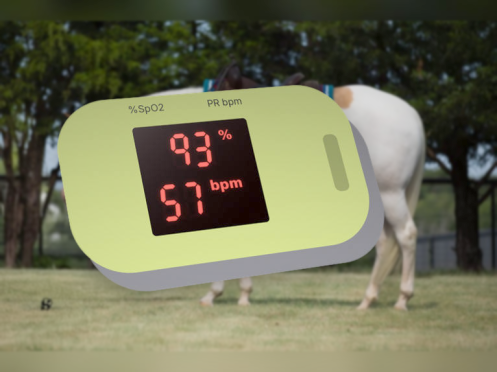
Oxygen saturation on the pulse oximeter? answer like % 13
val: % 93
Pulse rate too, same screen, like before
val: bpm 57
